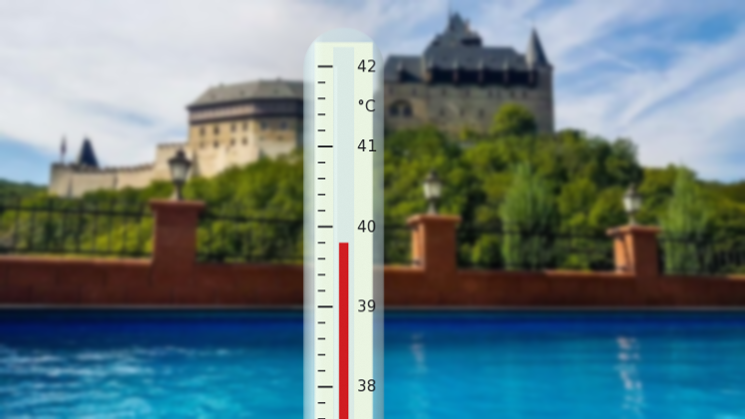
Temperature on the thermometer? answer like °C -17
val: °C 39.8
